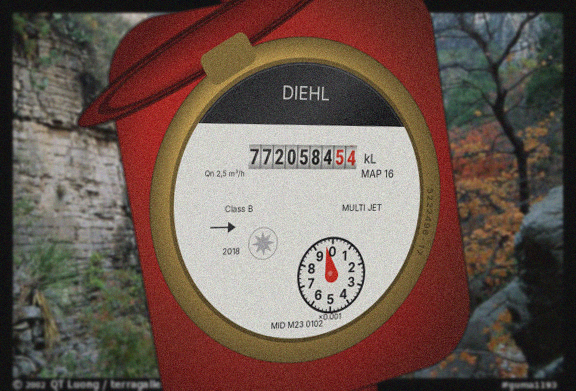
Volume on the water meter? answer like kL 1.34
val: kL 7720584.539
